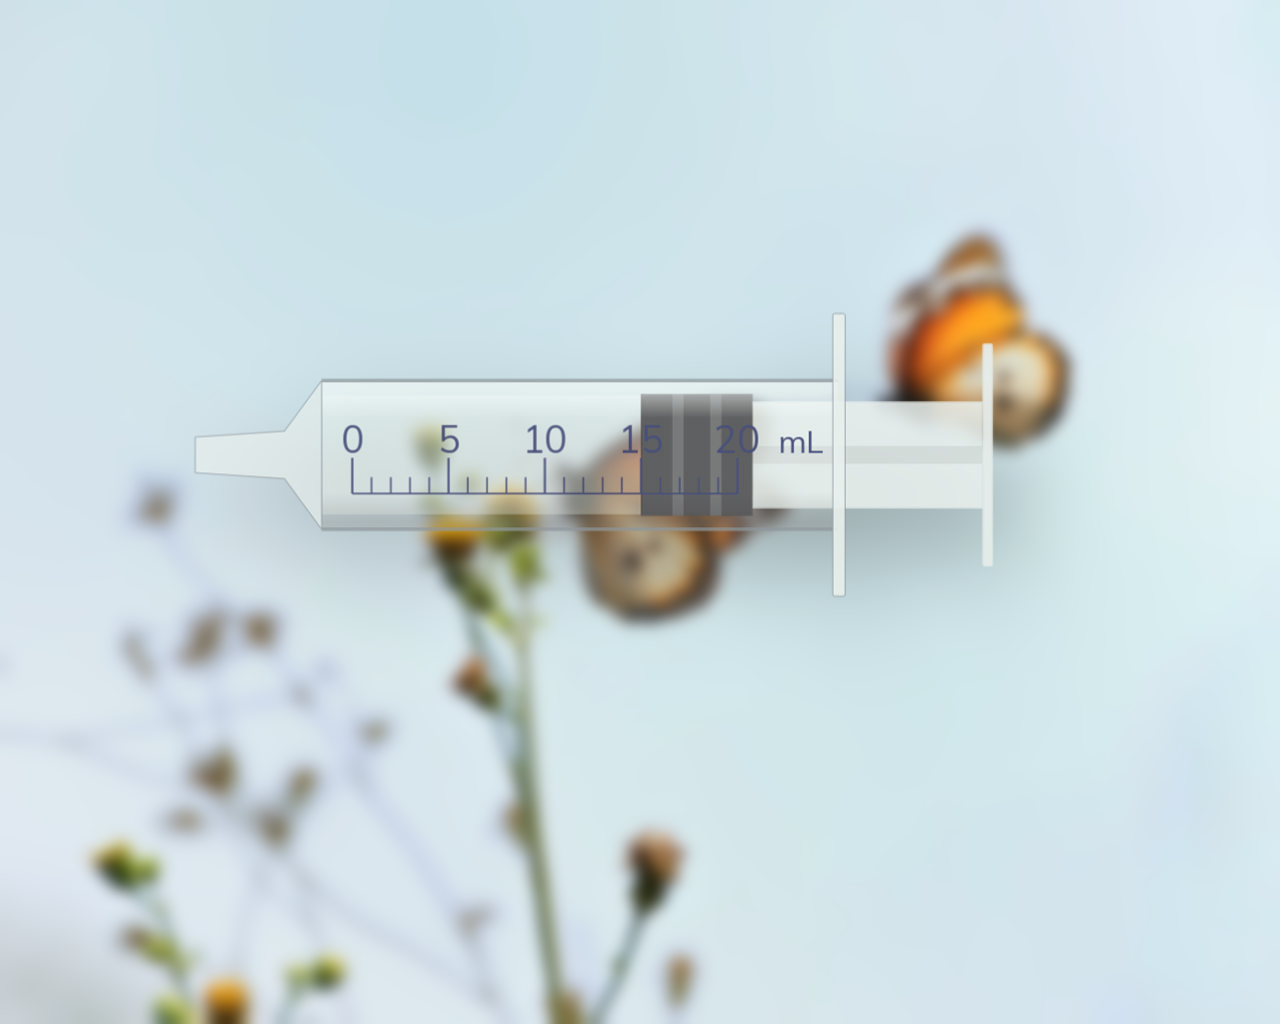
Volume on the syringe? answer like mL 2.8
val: mL 15
